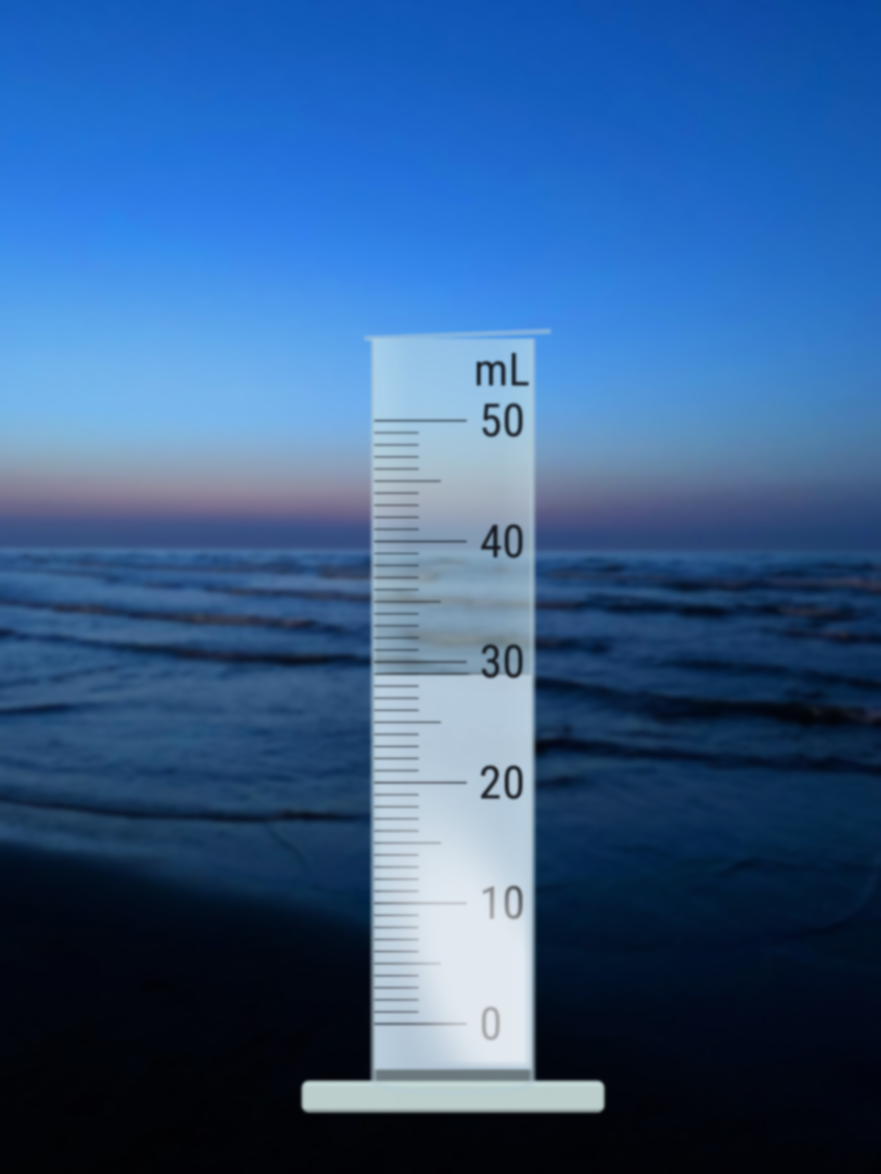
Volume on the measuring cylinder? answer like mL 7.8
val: mL 29
